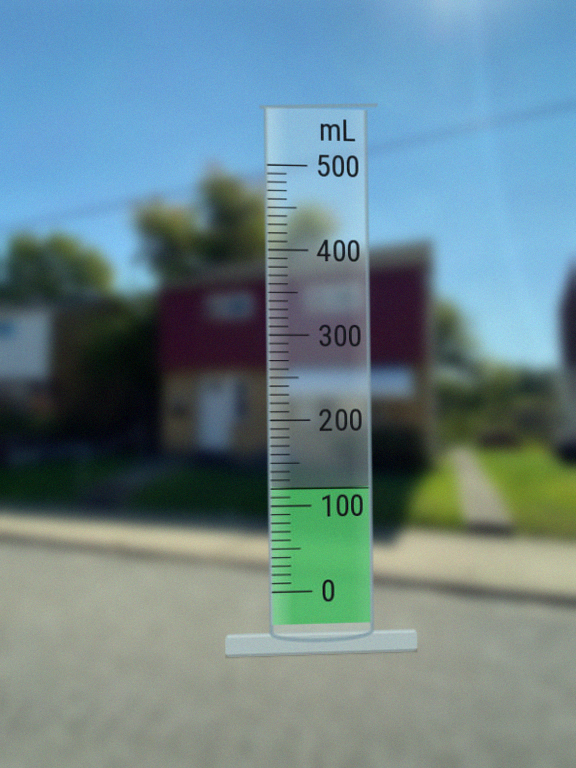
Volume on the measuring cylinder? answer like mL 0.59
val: mL 120
